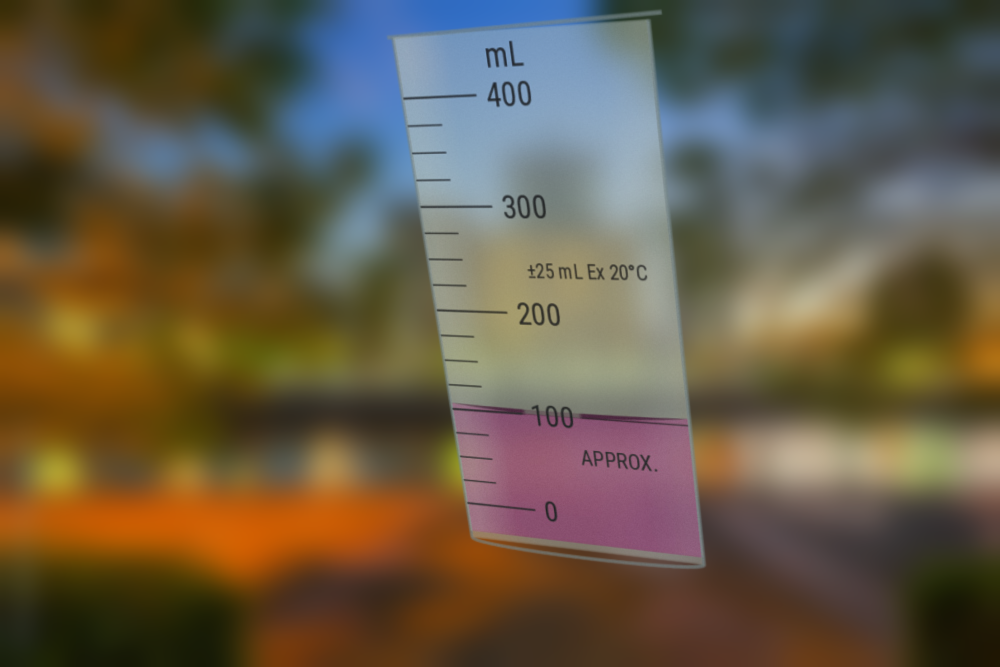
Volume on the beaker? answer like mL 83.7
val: mL 100
